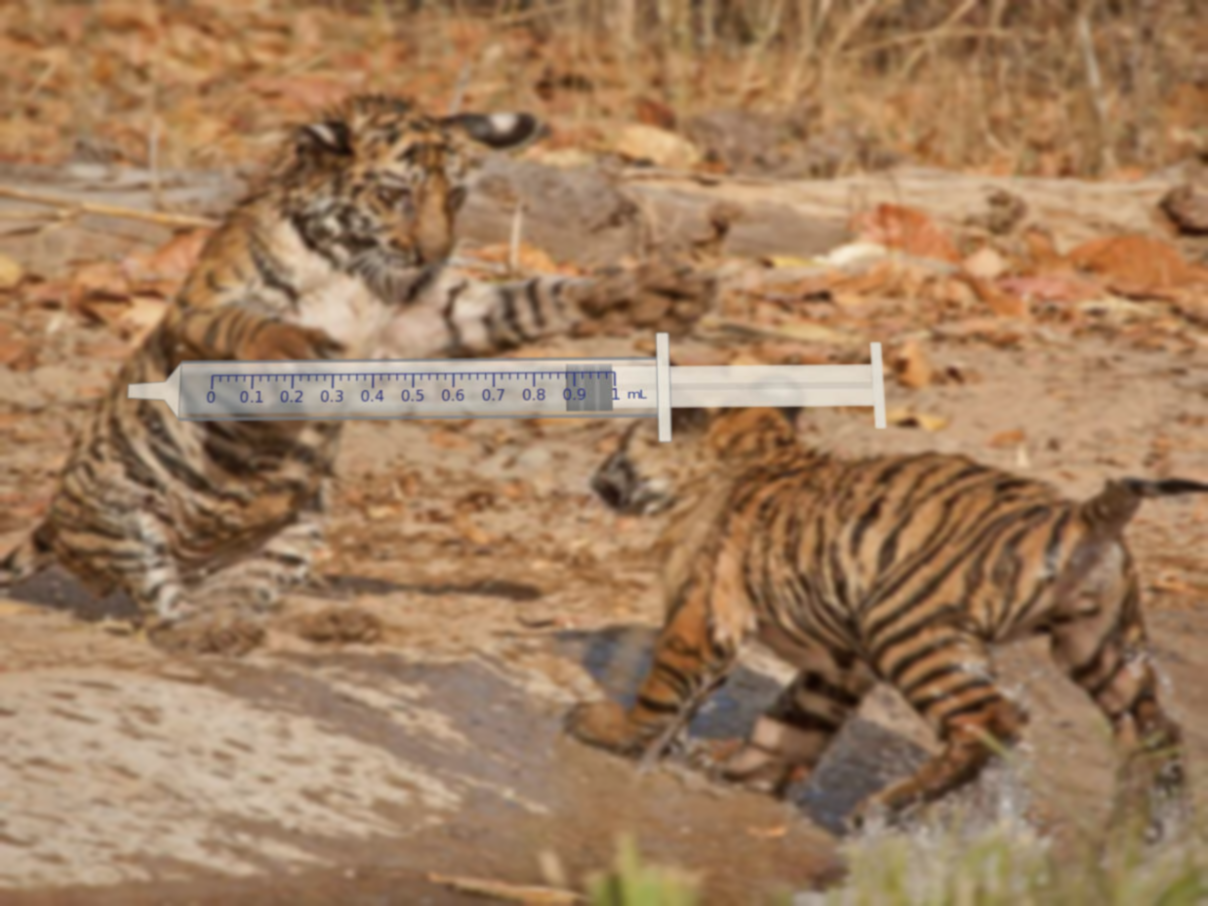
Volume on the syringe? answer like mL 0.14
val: mL 0.88
